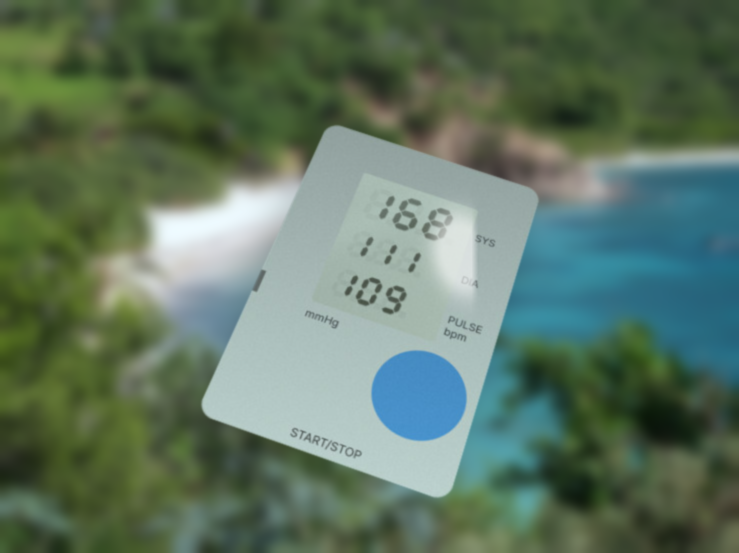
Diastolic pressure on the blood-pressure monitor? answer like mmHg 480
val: mmHg 111
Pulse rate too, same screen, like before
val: bpm 109
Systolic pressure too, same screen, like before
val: mmHg 168
